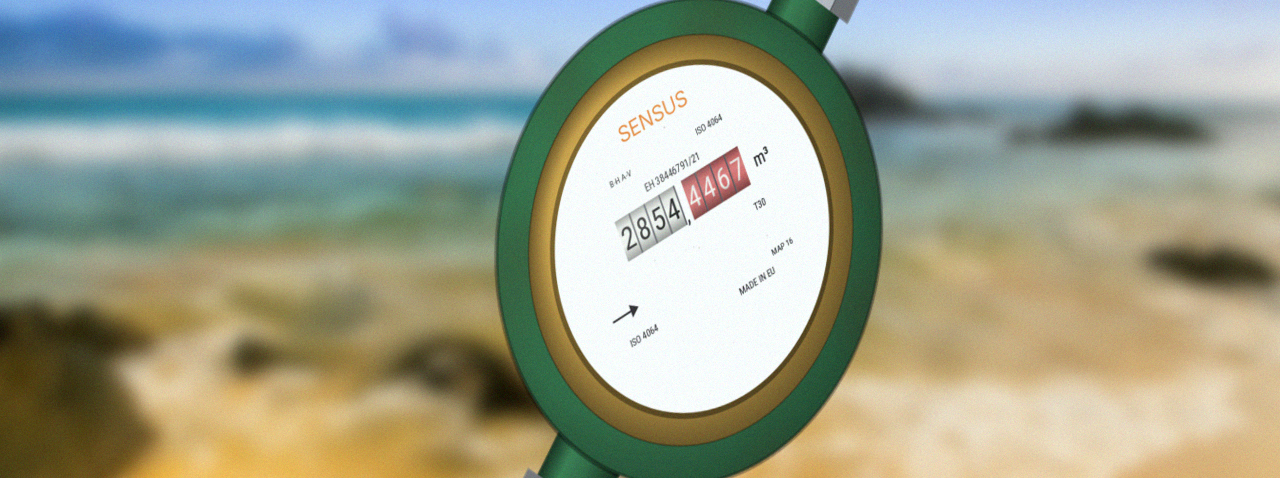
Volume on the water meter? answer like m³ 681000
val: m³ 2854.4467
